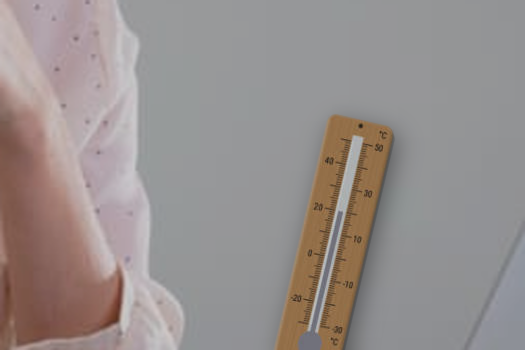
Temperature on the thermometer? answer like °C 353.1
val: °C 20
